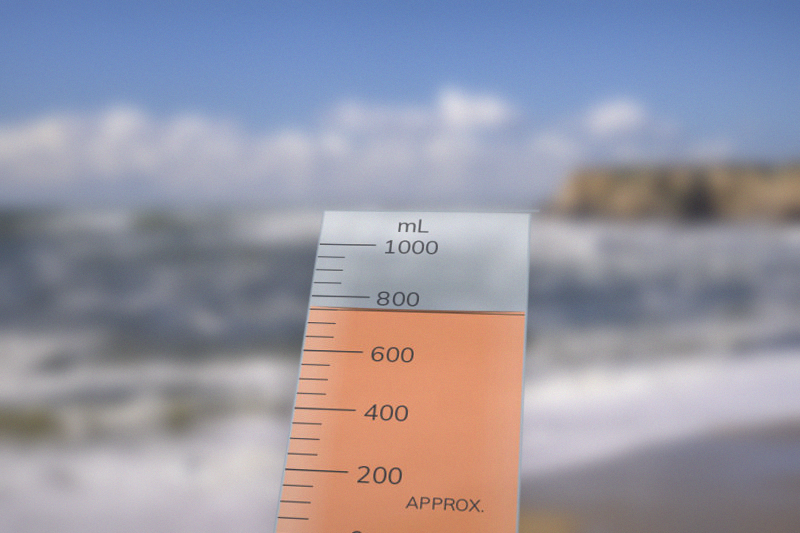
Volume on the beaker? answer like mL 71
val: mL 750
